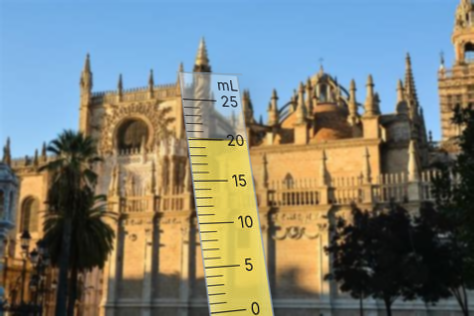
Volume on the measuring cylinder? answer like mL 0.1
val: mL 20
